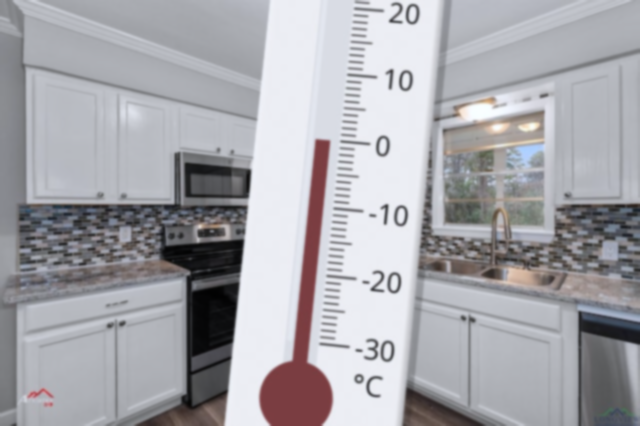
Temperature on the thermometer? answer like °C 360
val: °C 0
